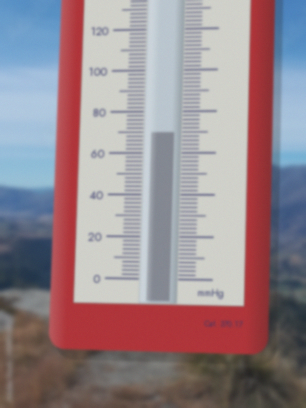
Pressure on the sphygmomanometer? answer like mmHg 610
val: mmHg 70
